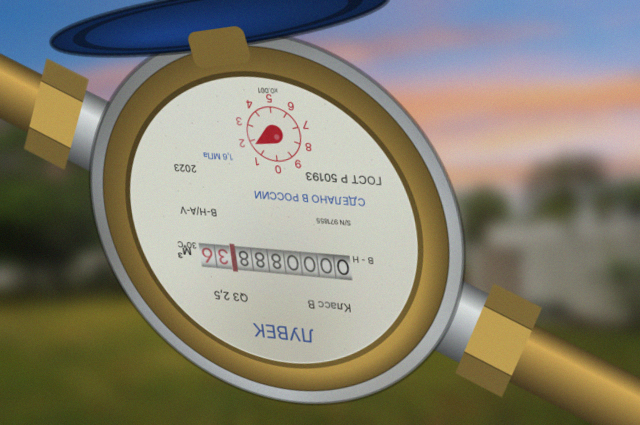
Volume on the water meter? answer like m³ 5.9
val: m³ 888.361
